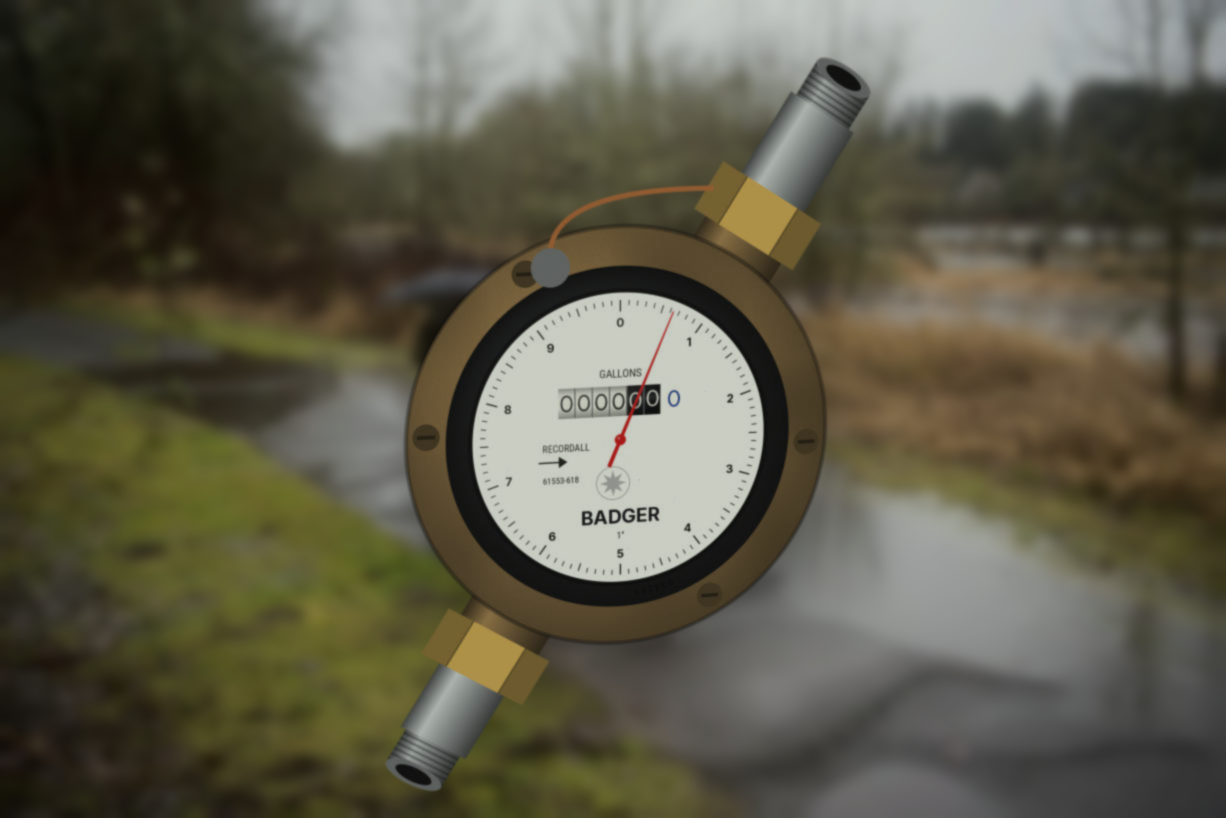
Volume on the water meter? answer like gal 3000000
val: gal 0.6
